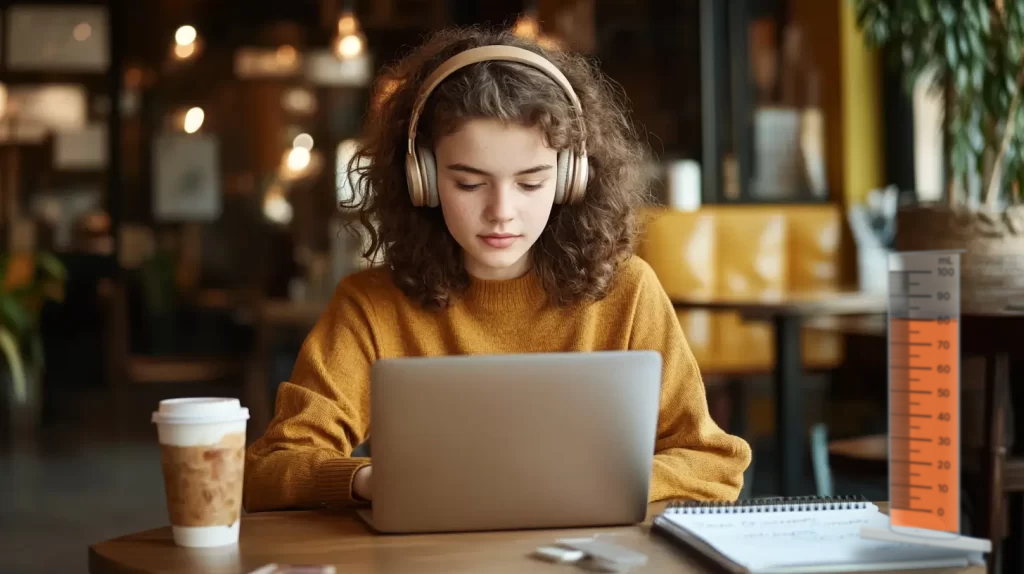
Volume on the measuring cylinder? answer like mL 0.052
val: mL 80
